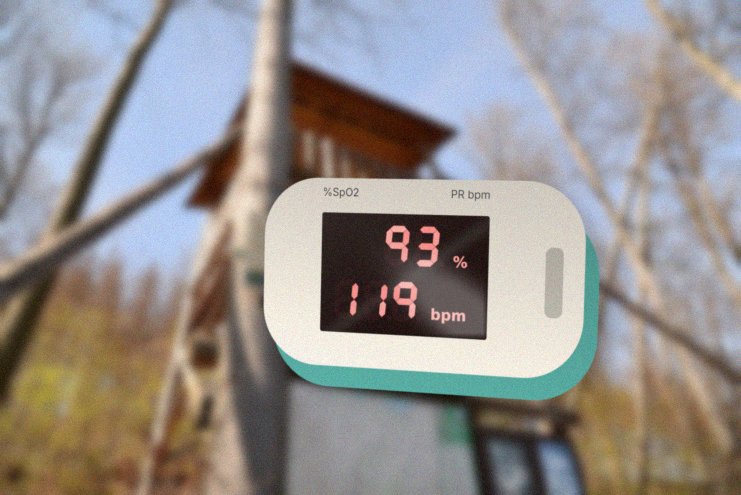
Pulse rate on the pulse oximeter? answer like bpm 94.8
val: bpm 119
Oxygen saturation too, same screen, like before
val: % 93
